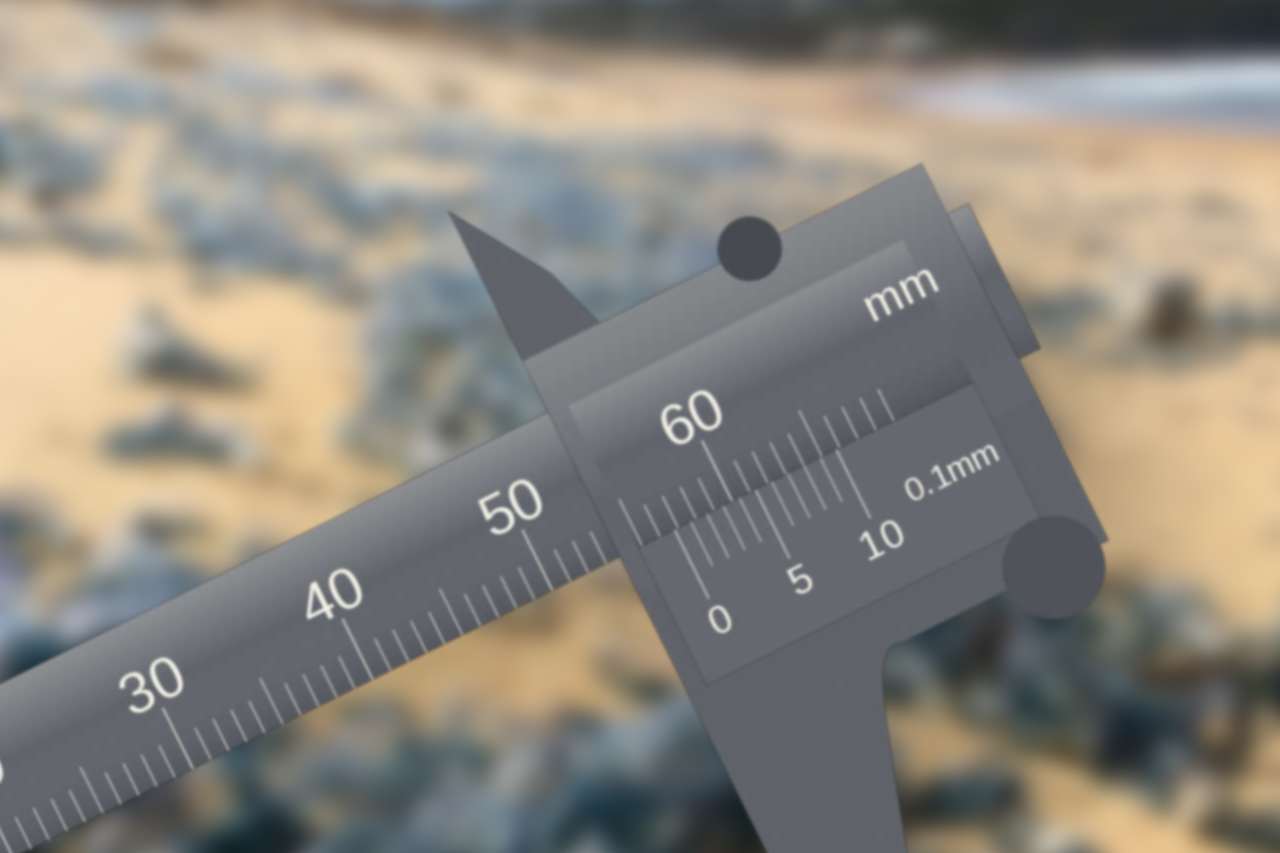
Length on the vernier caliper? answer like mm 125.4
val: mm 56.8
